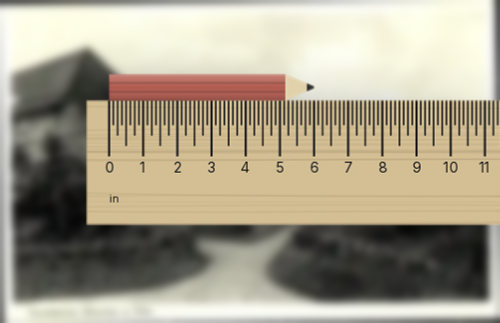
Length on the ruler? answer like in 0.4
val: in 6
